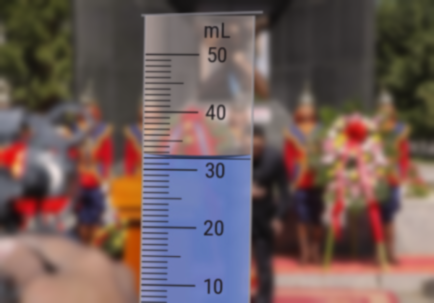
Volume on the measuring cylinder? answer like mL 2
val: mL 32
